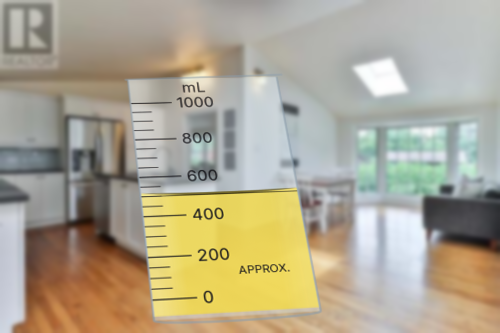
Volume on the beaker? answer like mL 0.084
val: mL 500
